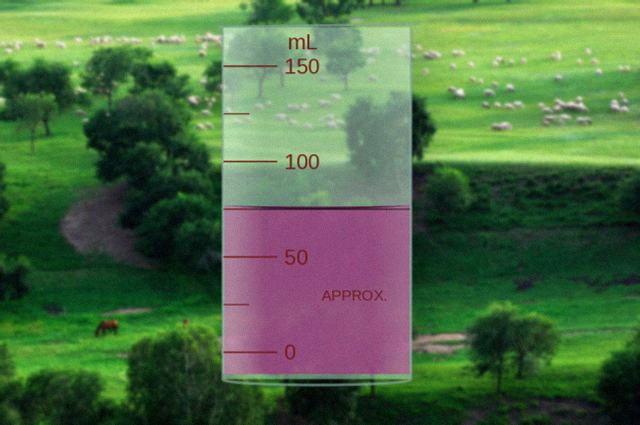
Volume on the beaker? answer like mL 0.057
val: mL 75
